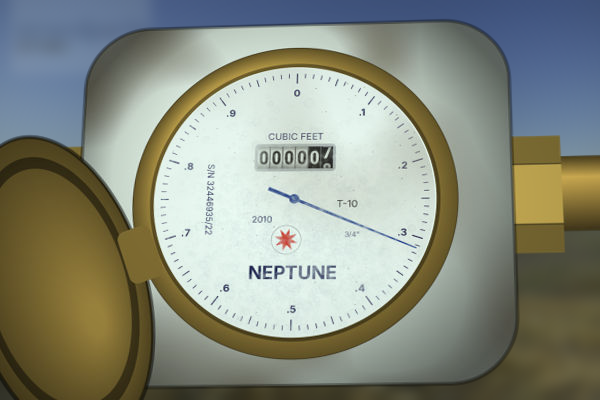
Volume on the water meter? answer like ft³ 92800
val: ft³ 7.31
